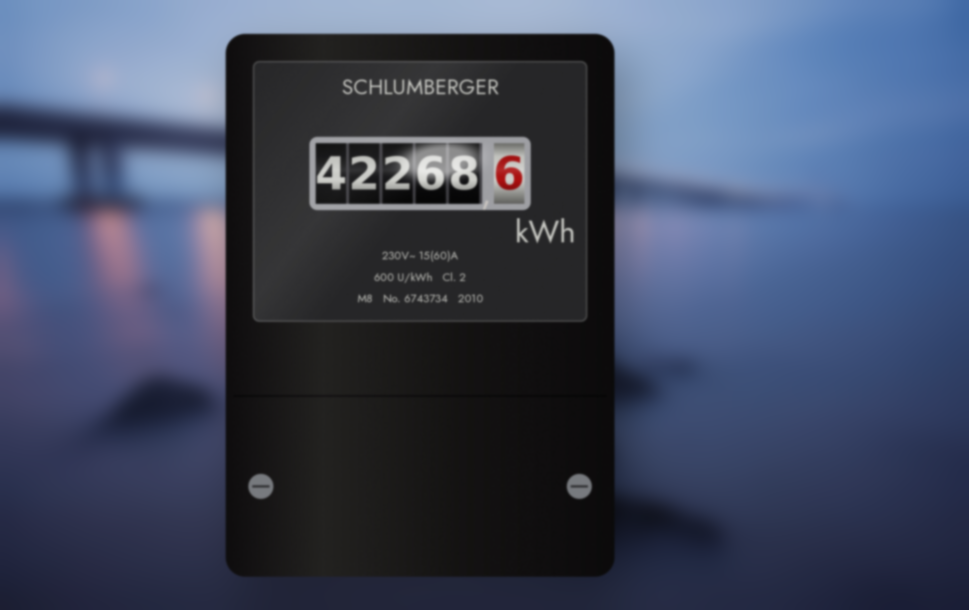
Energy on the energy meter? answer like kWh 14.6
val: kWh 42268.6
